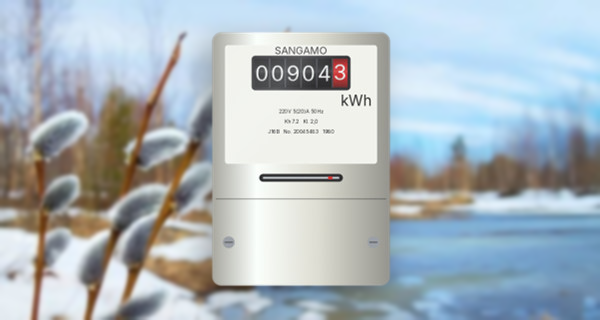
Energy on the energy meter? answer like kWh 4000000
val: kWh 904.3
